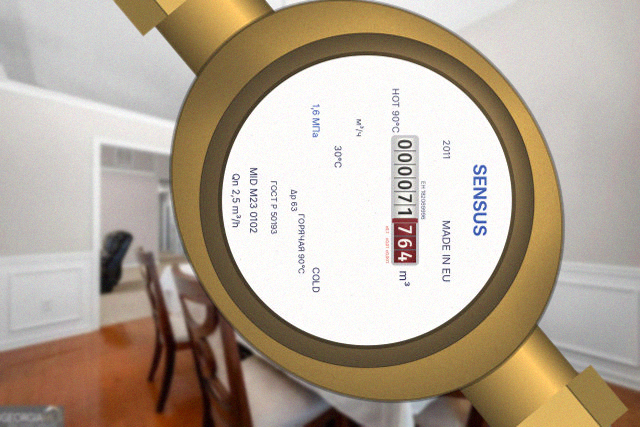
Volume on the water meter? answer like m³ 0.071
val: m³ 71.764
